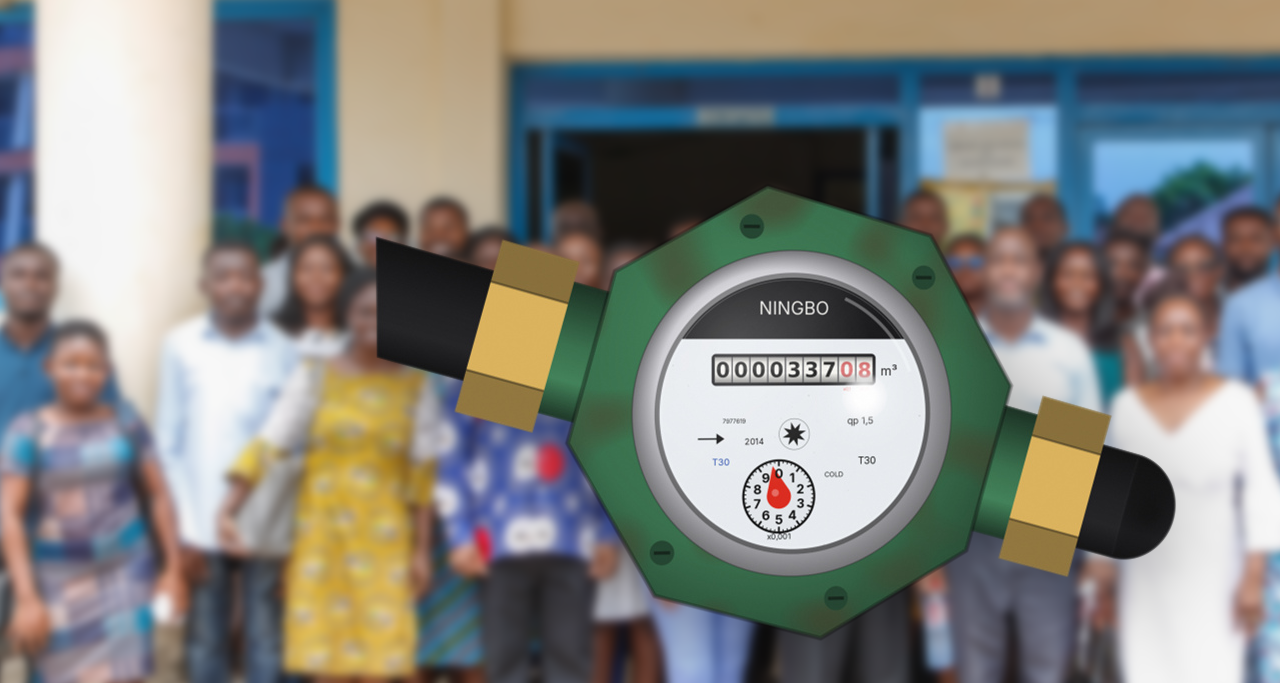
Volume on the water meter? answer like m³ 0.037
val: m³ 337.079
